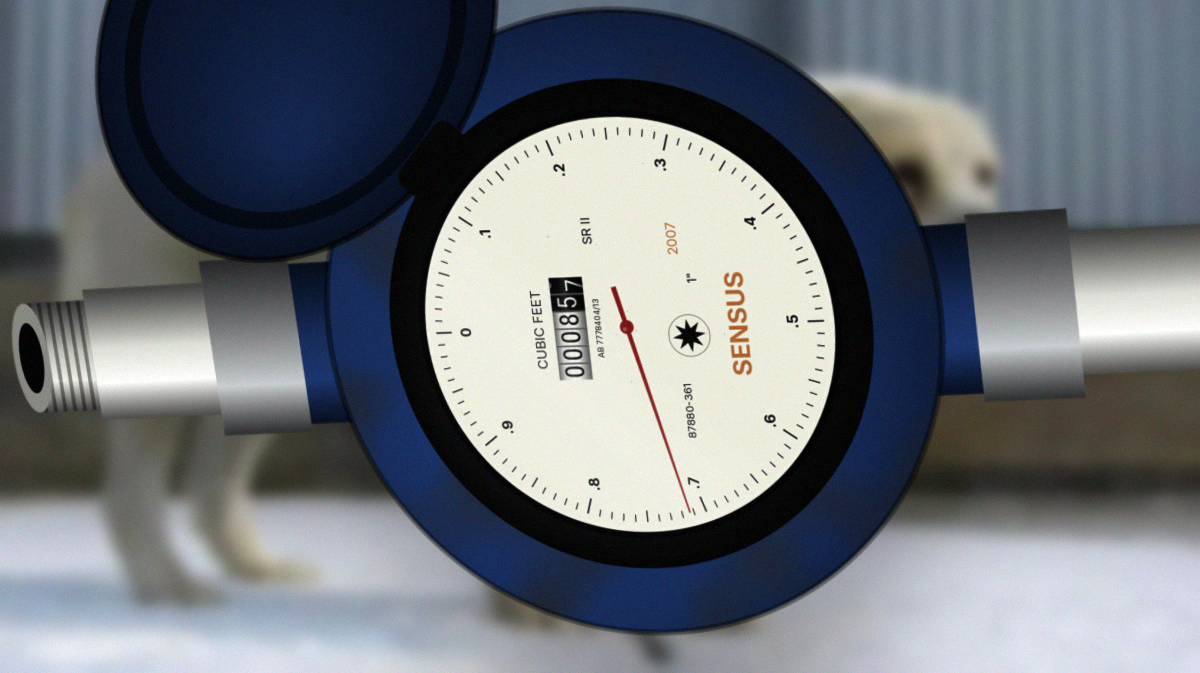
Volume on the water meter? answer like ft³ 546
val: ft³ 856.71
